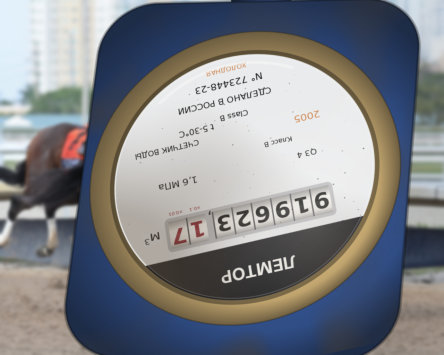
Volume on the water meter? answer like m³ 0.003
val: m³ 919623.17
